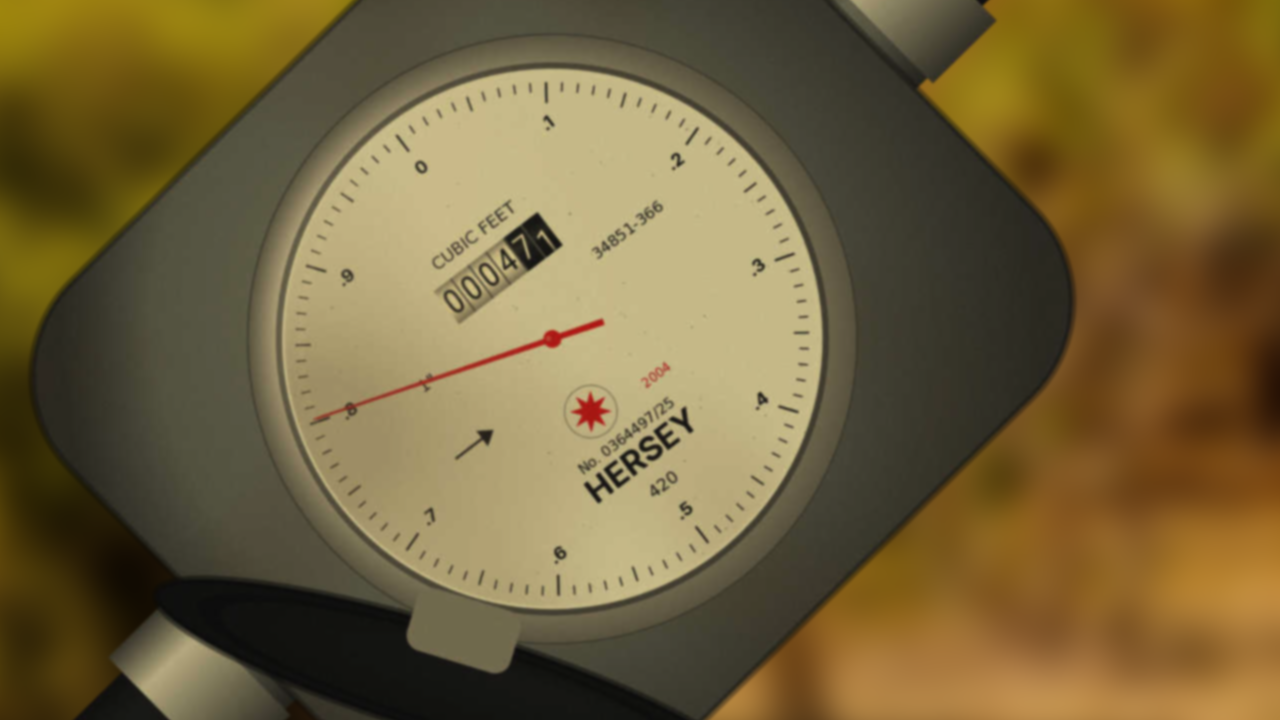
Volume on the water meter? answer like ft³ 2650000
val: ft³ 470.80
